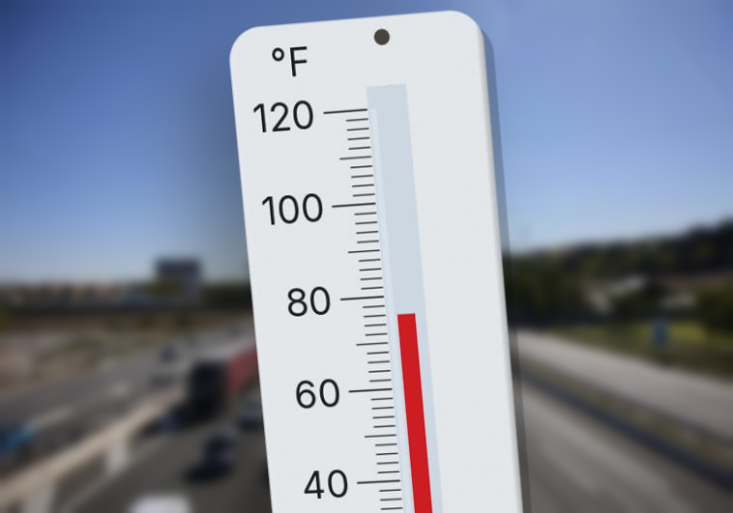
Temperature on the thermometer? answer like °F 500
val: °F 76
